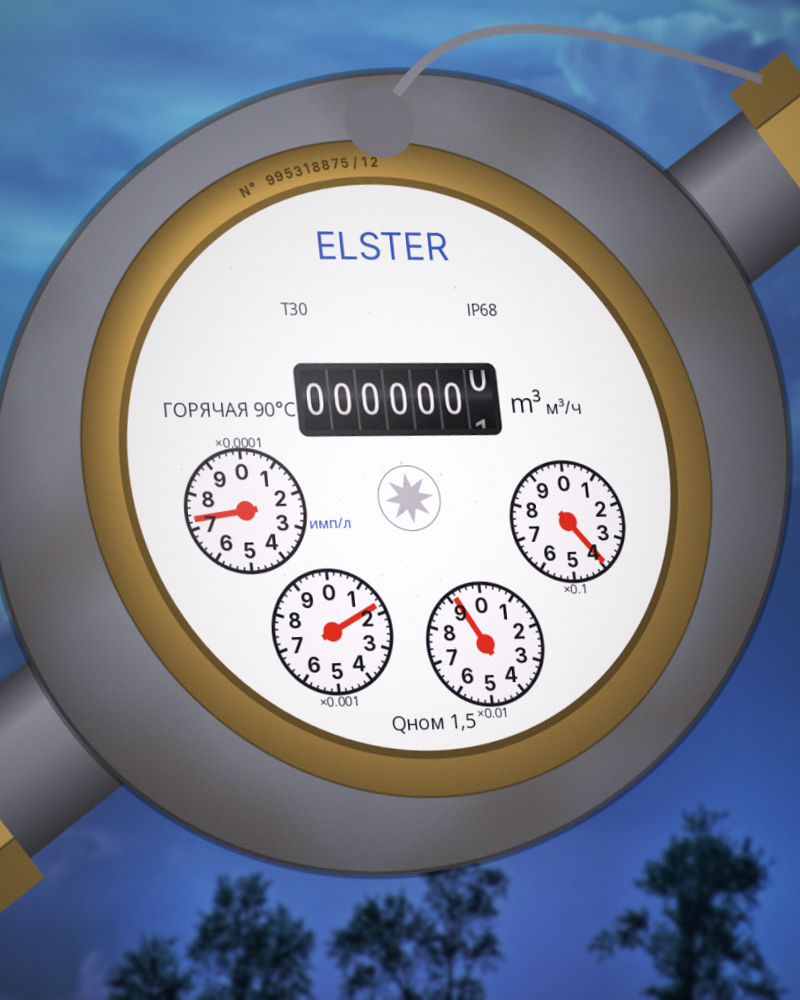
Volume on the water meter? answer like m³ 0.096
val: m³ 0.3917
